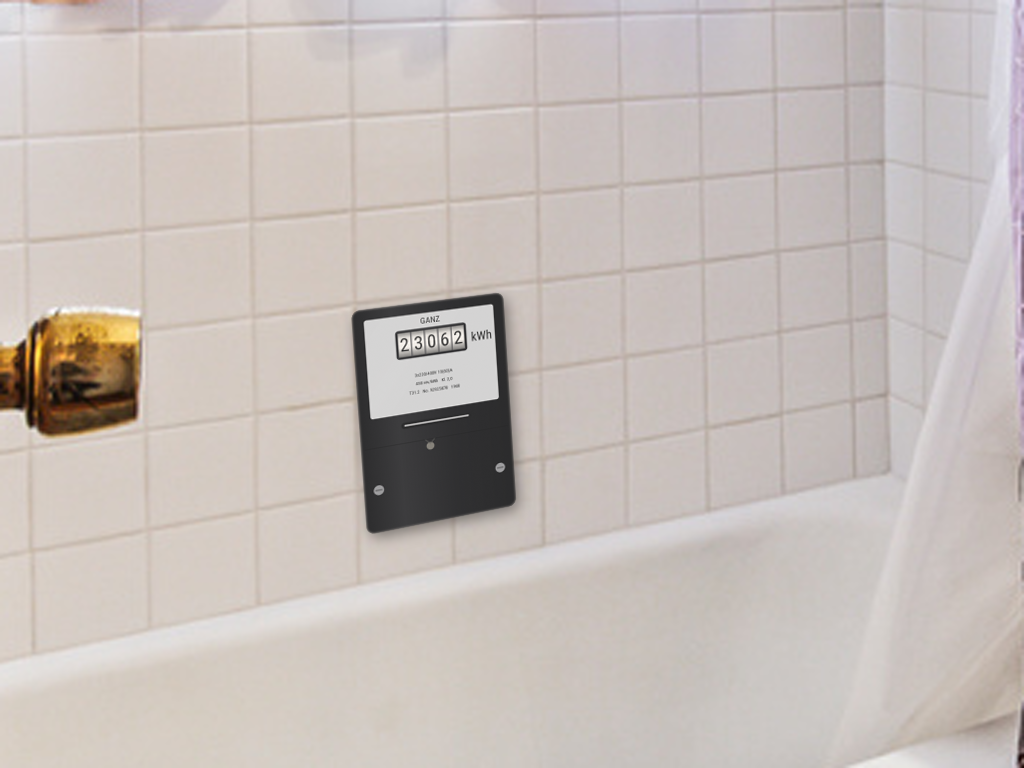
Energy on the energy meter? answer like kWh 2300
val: kWh 23062
